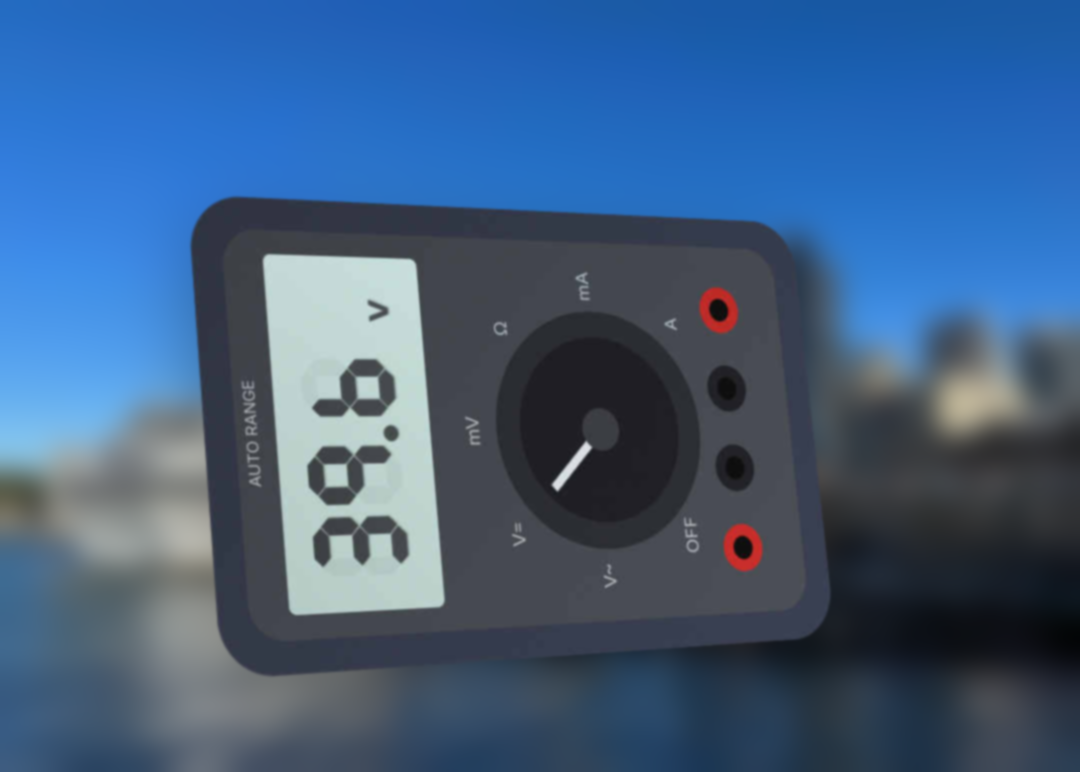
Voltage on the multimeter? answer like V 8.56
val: V 39.6
